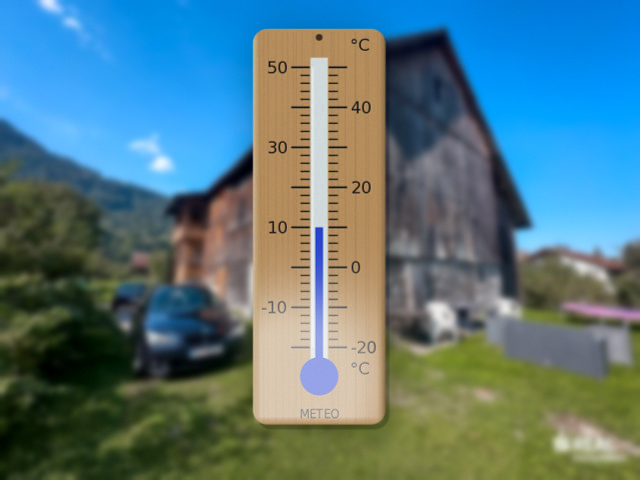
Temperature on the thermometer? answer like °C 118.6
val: °C 10
